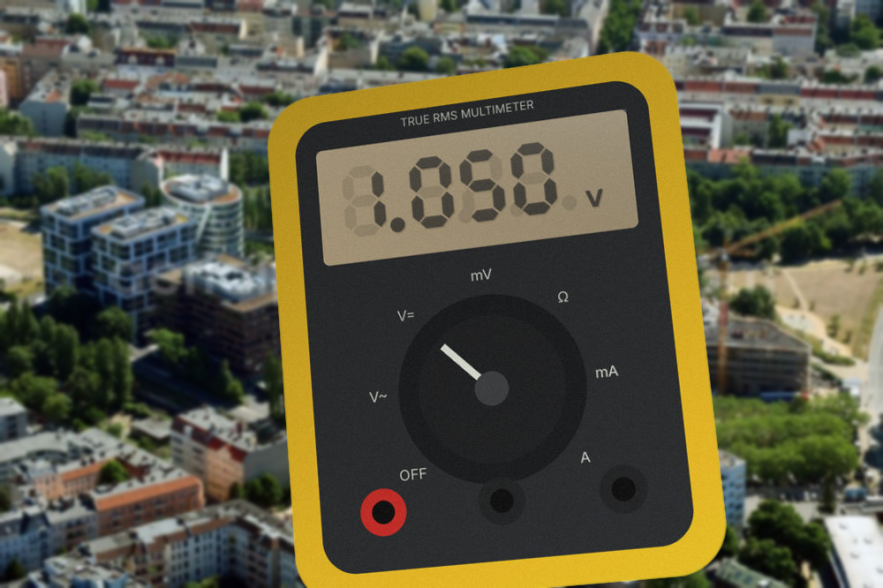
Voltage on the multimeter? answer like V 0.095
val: V 1.050
